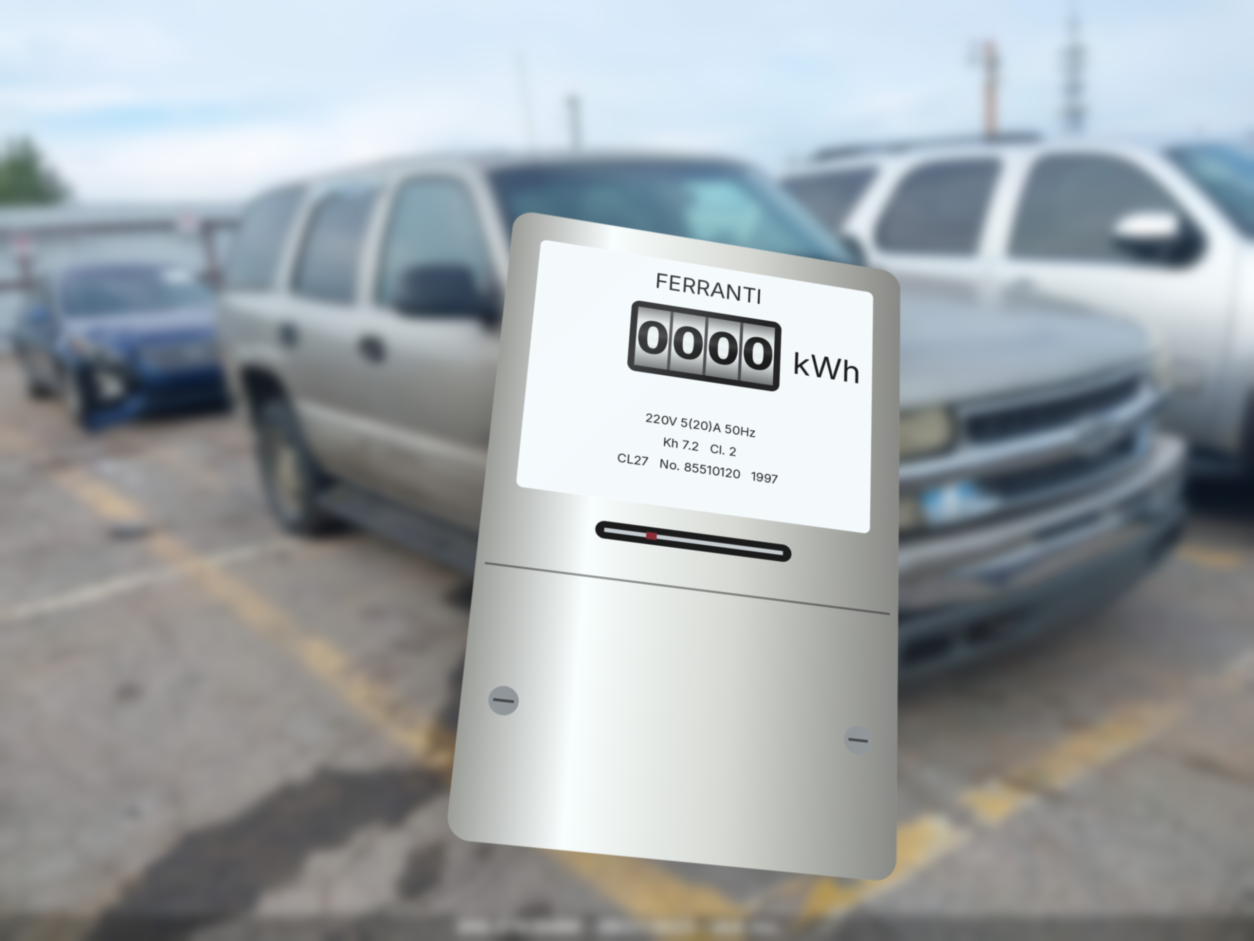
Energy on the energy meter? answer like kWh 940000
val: kWh 0
